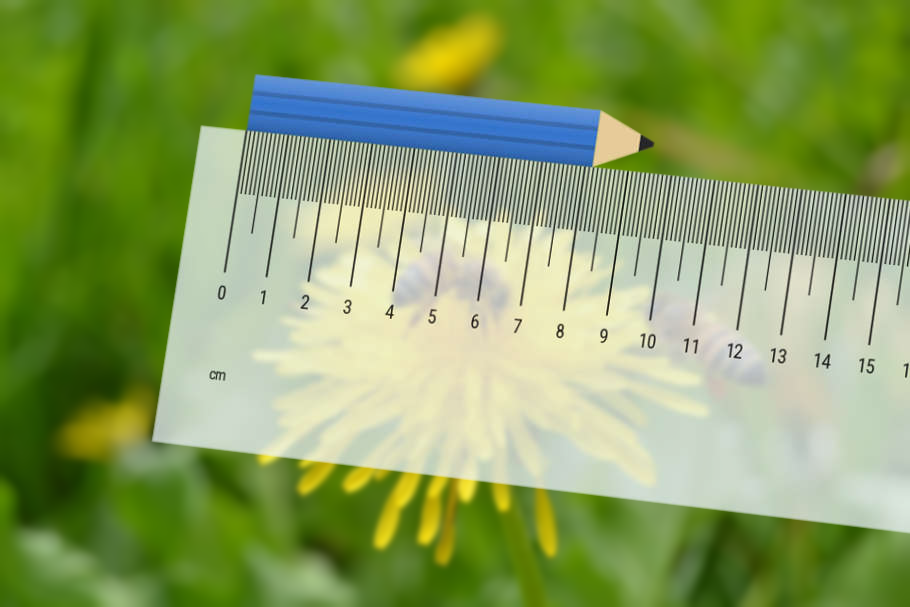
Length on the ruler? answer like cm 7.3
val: cm 9.5
